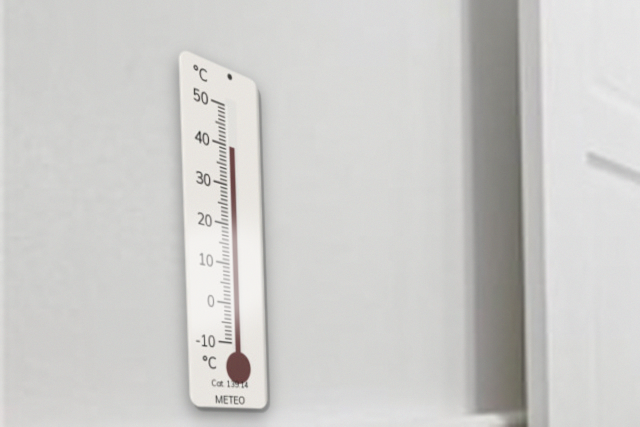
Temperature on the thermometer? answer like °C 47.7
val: °C 40
